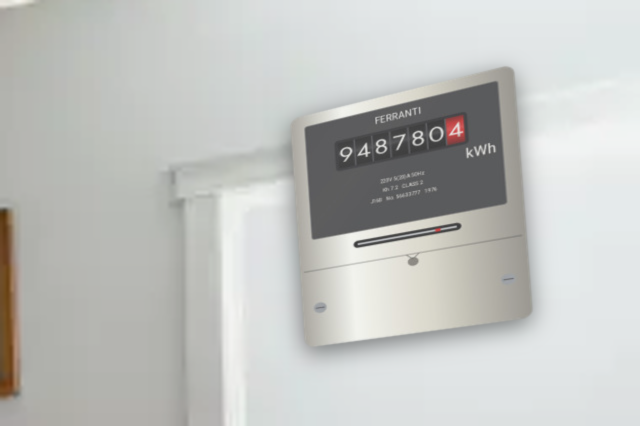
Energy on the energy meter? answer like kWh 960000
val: kWh 948780.4
